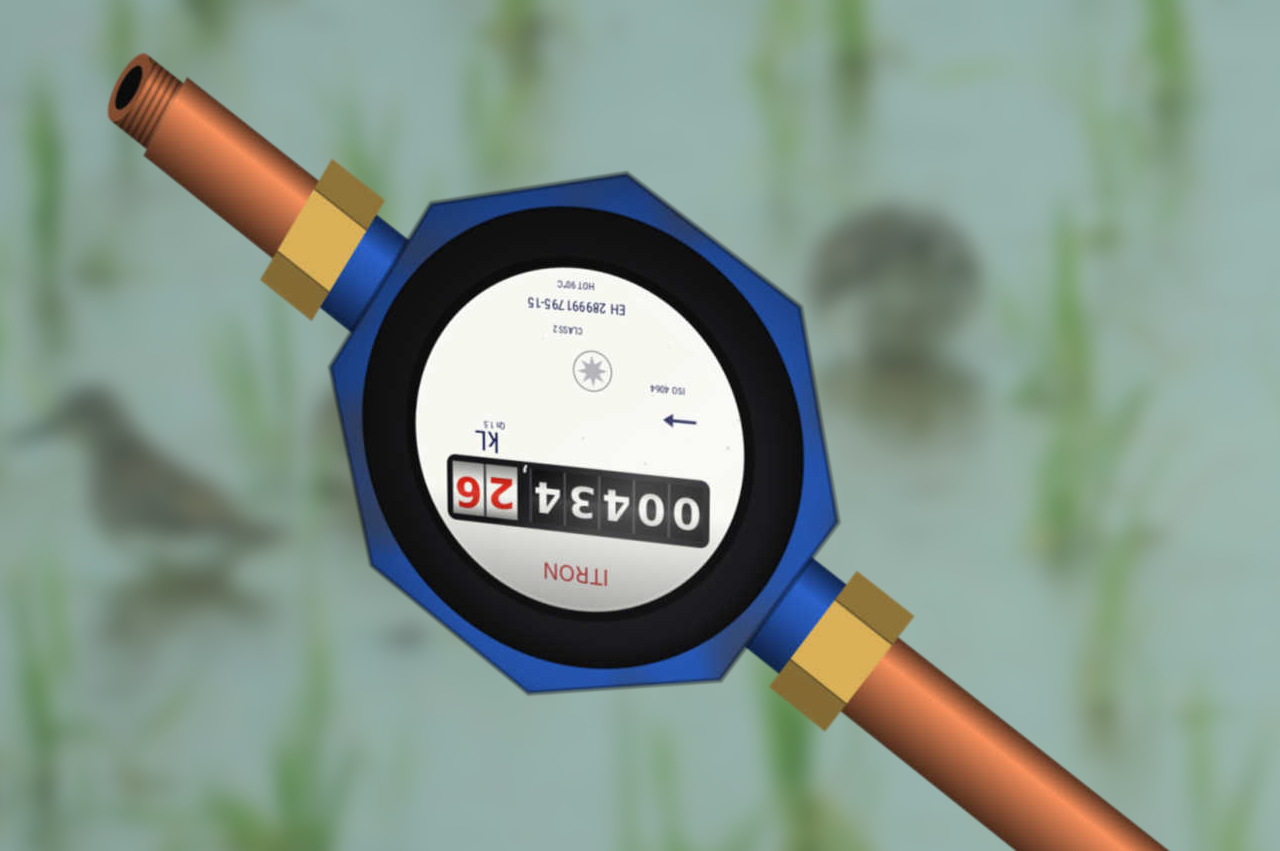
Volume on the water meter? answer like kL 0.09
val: kL 434.26
